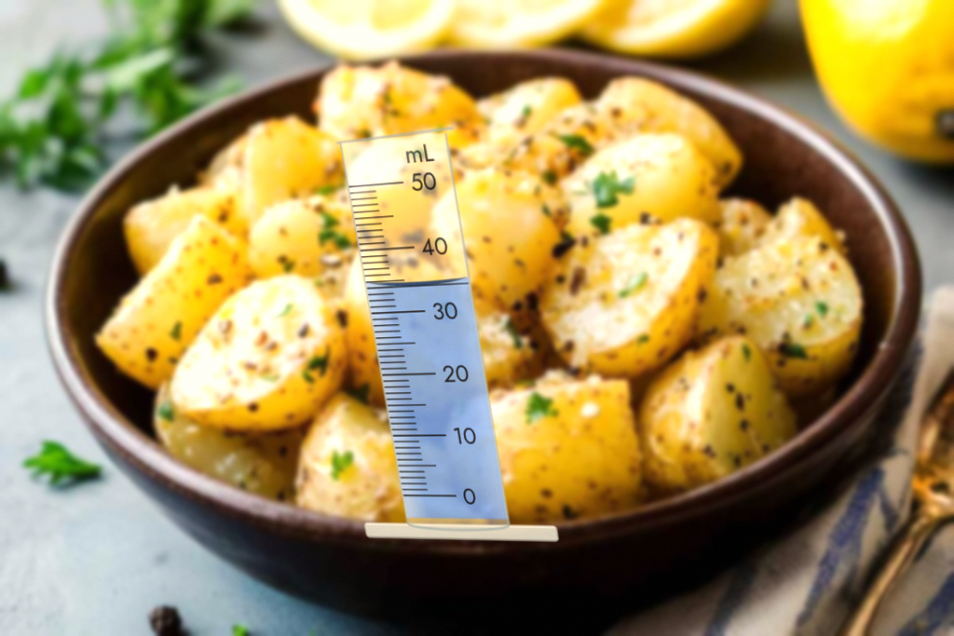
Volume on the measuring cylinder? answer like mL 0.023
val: mL 34
